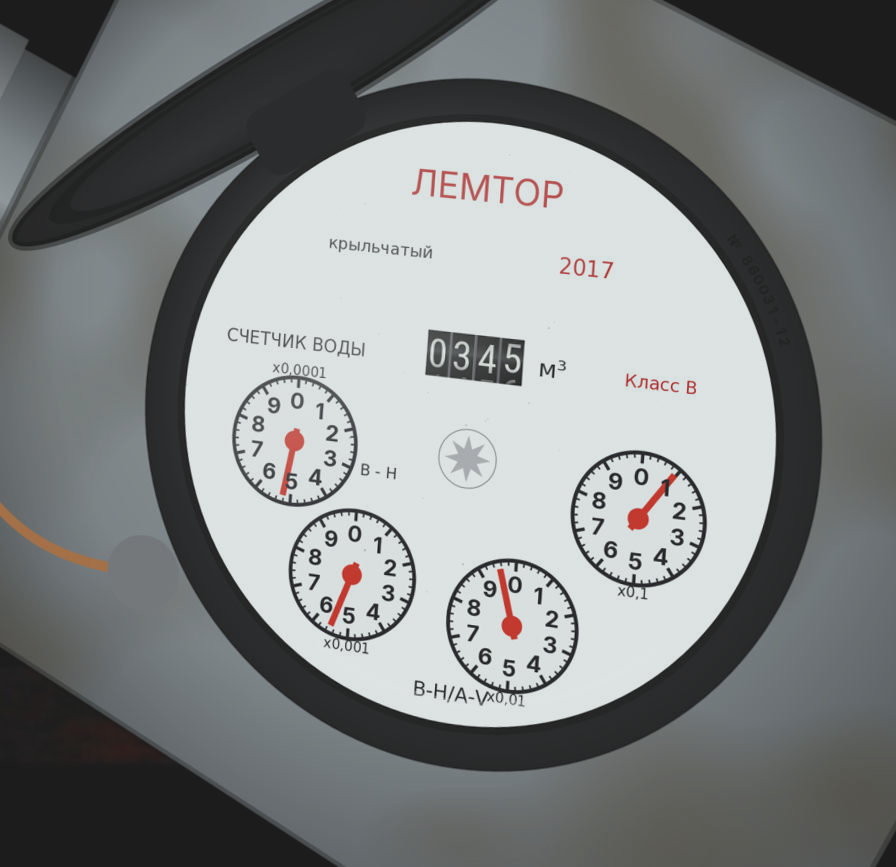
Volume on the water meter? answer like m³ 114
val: m³ 345.0955
